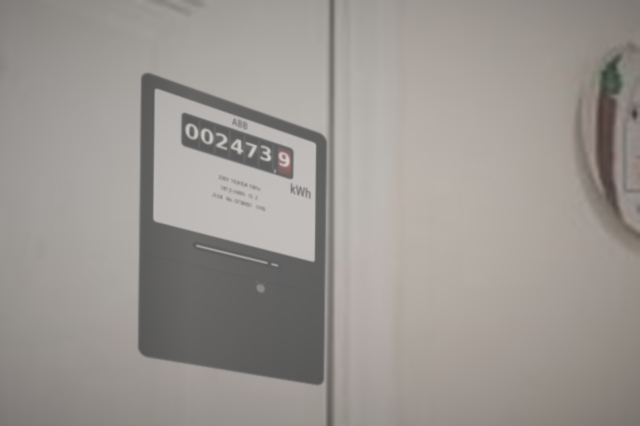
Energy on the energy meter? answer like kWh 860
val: kWh 2473.9
